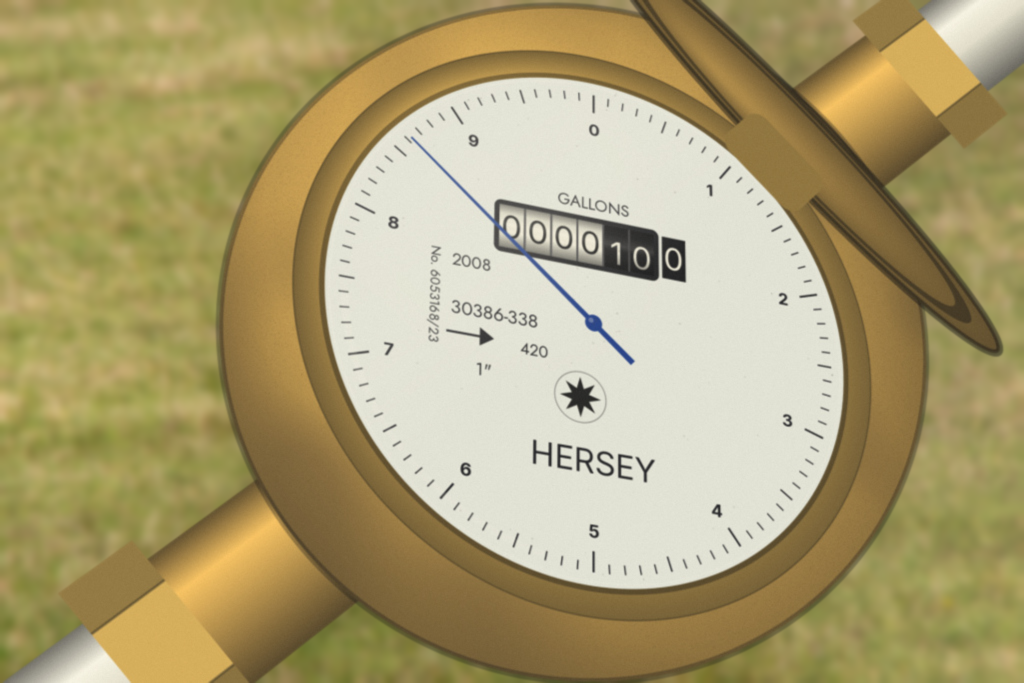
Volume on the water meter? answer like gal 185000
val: gal 98.6
